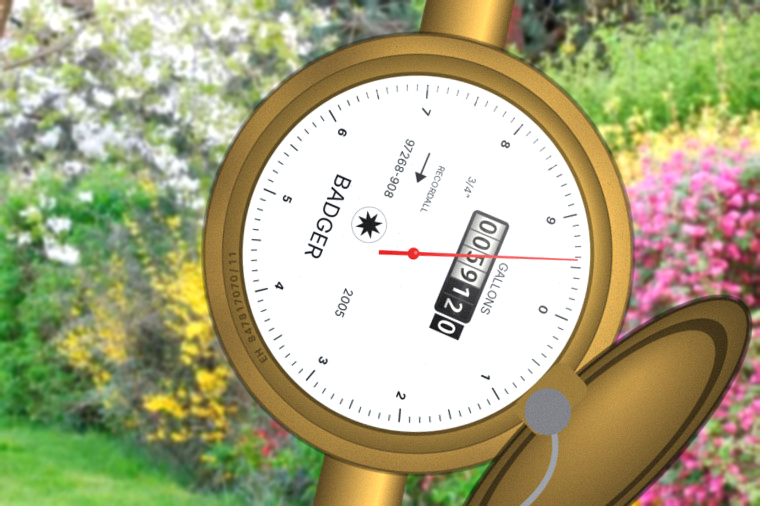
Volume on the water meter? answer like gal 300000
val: gal 59119.4
